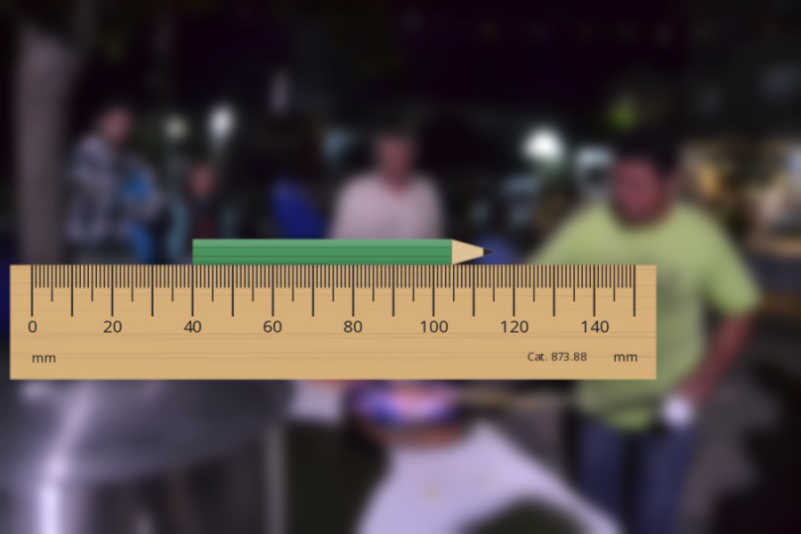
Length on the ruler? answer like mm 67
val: mm 75
